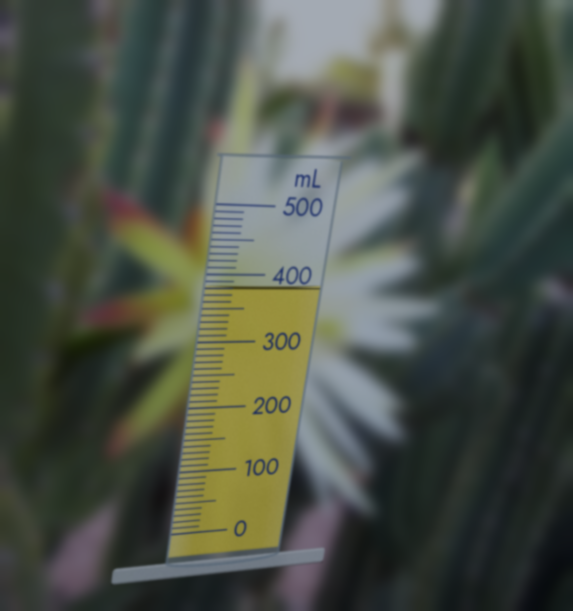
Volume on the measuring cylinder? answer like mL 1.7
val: mL 380
